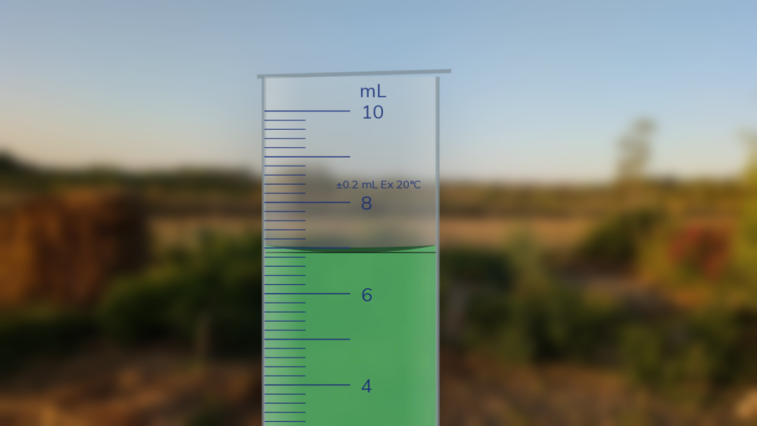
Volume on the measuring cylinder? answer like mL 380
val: mL 6.9
